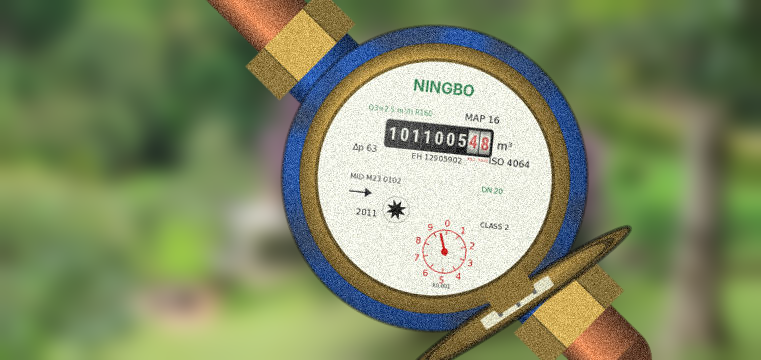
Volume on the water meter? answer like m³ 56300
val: m³ 1011005.479
